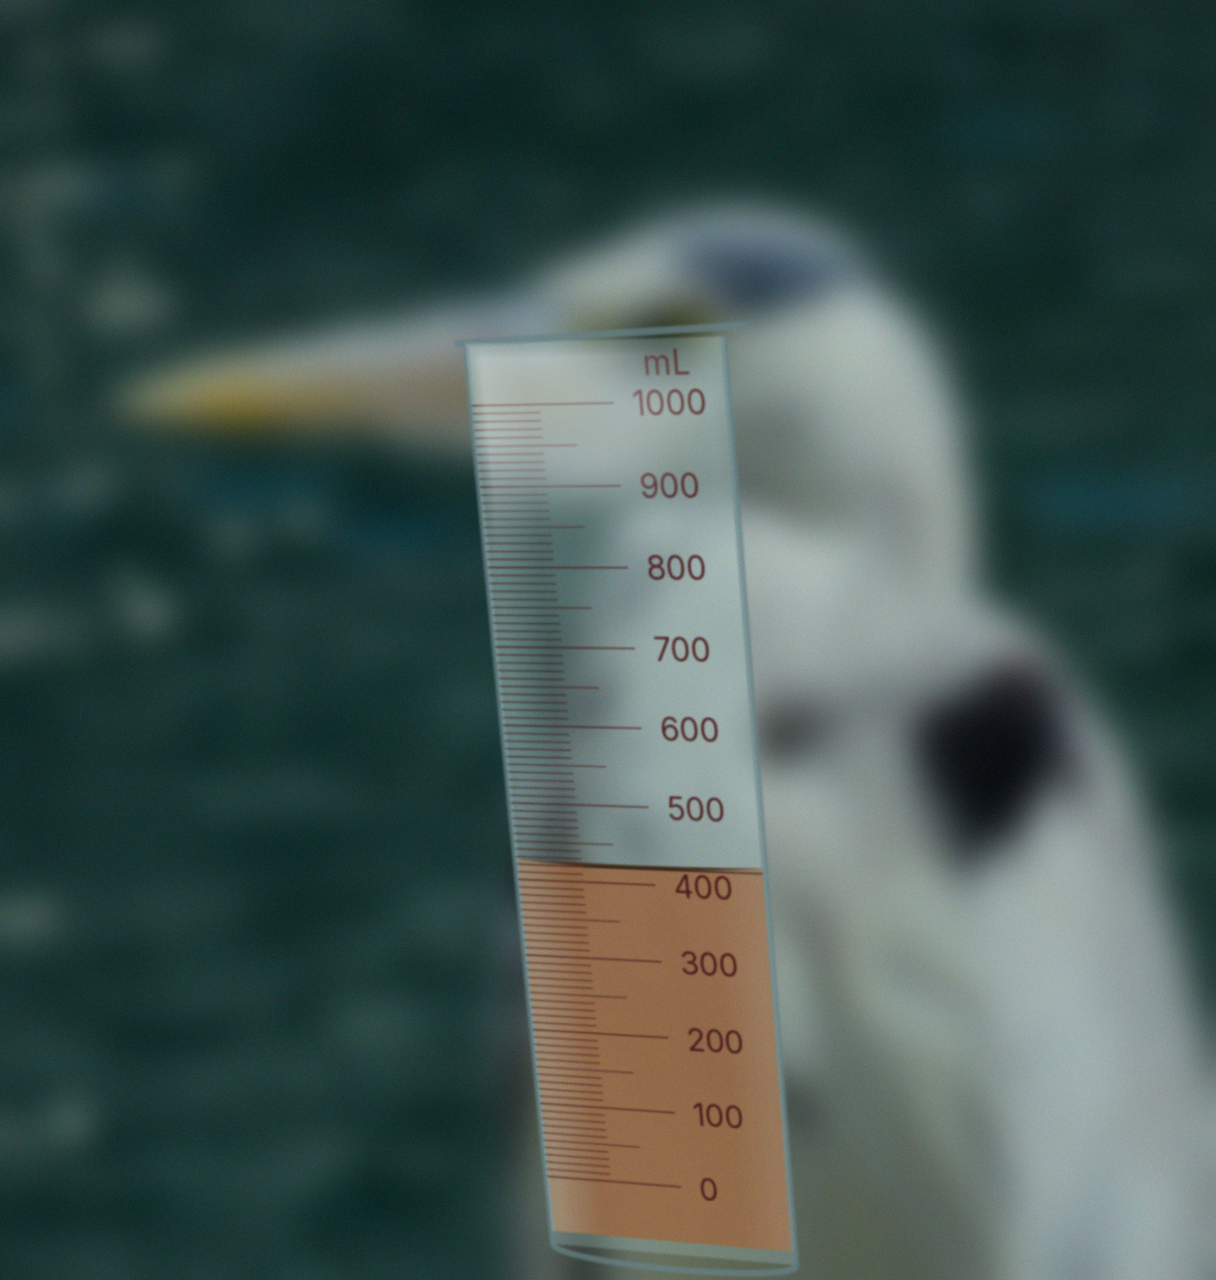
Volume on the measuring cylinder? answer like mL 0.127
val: mL 420
